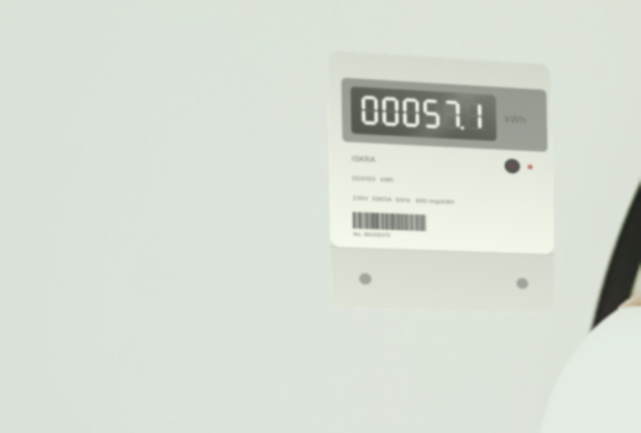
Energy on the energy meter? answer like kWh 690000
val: kWh 57.1
